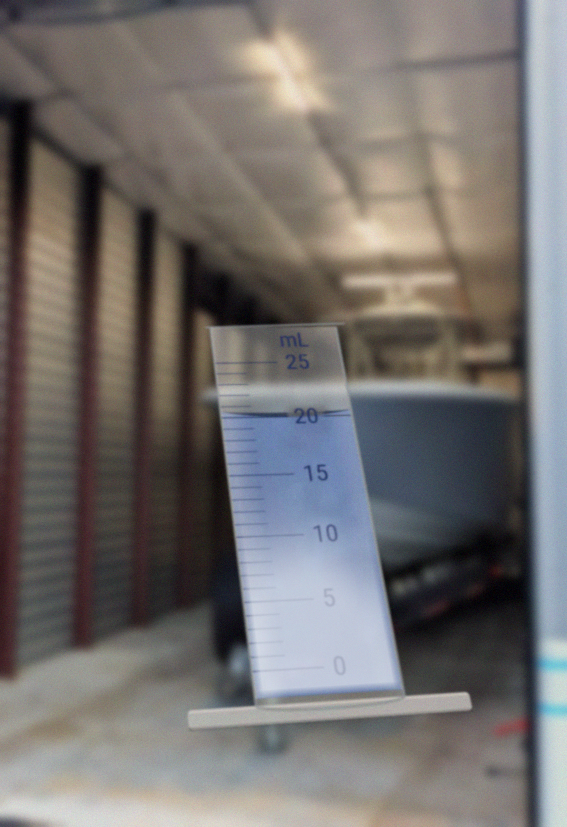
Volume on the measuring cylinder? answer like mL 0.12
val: mL 20
